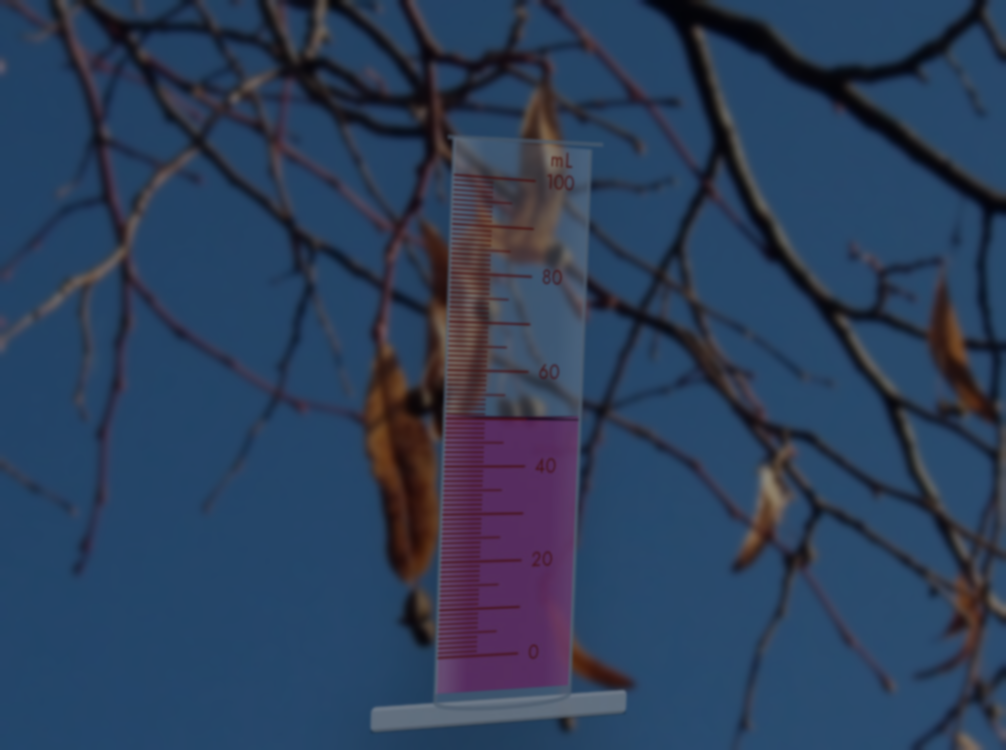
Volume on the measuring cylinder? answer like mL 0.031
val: mL 50
